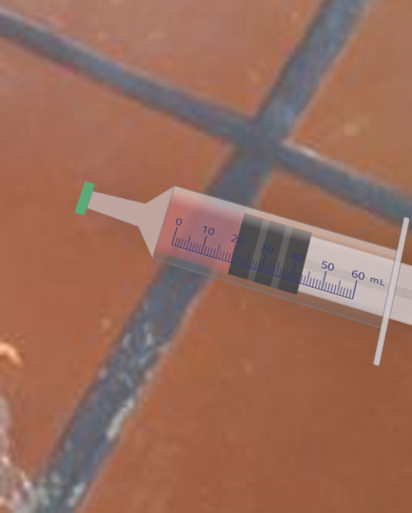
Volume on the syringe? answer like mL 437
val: mL 20
